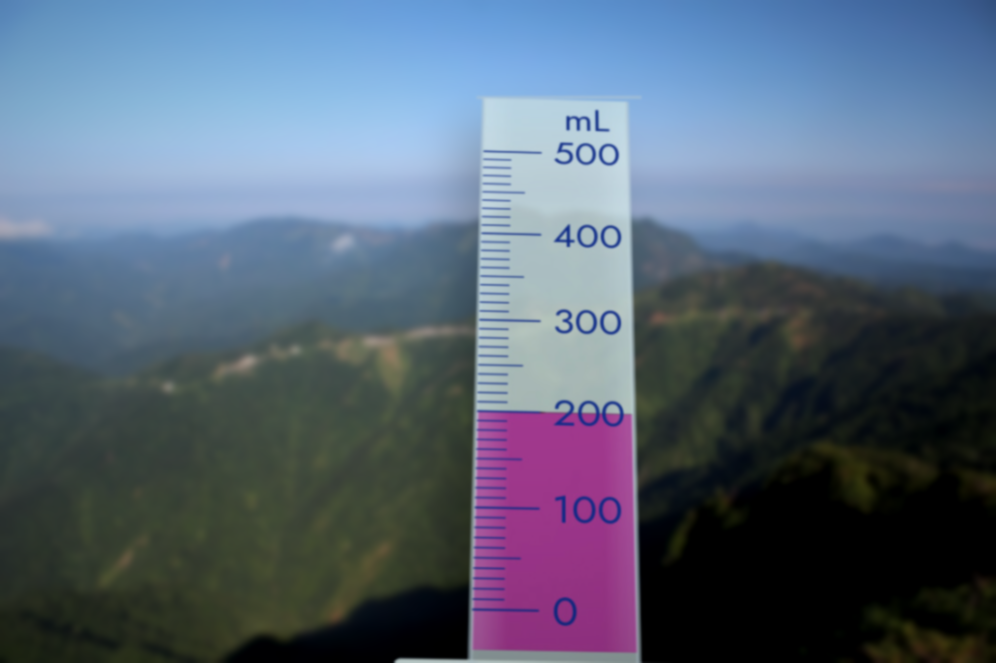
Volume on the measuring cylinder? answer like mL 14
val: mL 200
